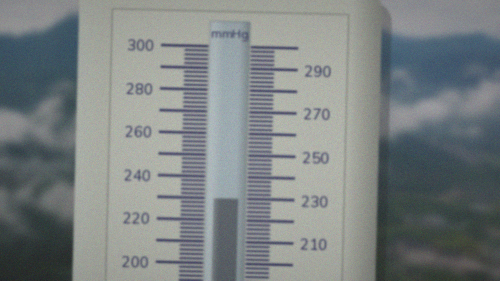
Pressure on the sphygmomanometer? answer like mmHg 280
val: mmHg 230
